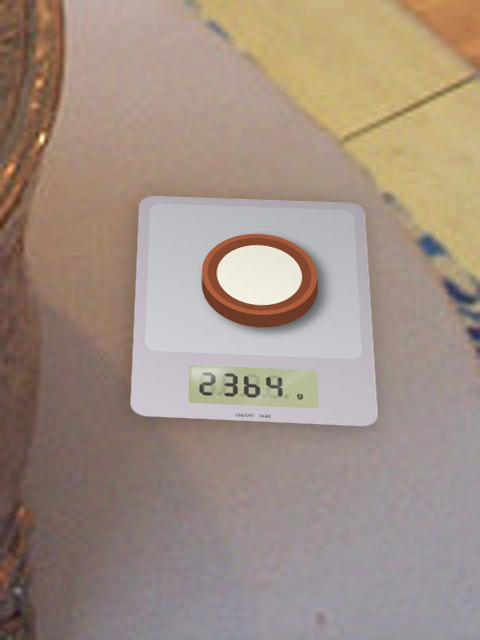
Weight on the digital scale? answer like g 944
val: g 2364
